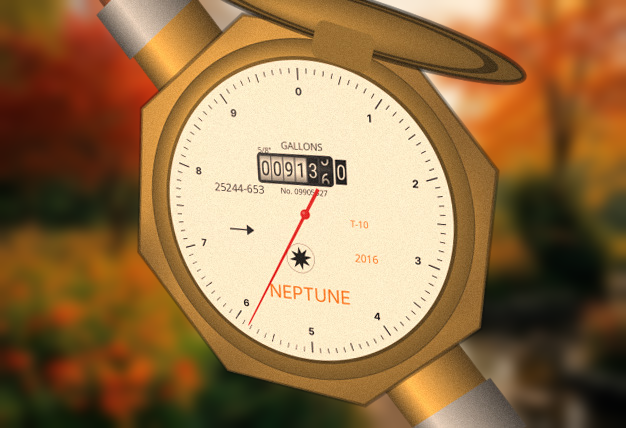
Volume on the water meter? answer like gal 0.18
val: gal 91355.8
